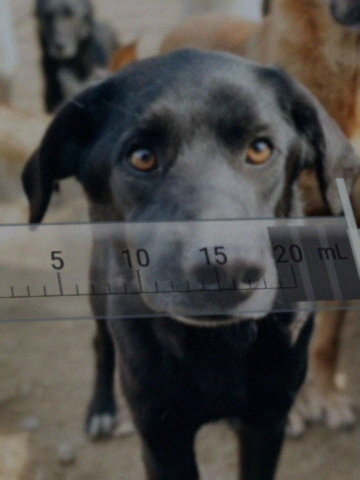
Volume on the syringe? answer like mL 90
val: mL 19
